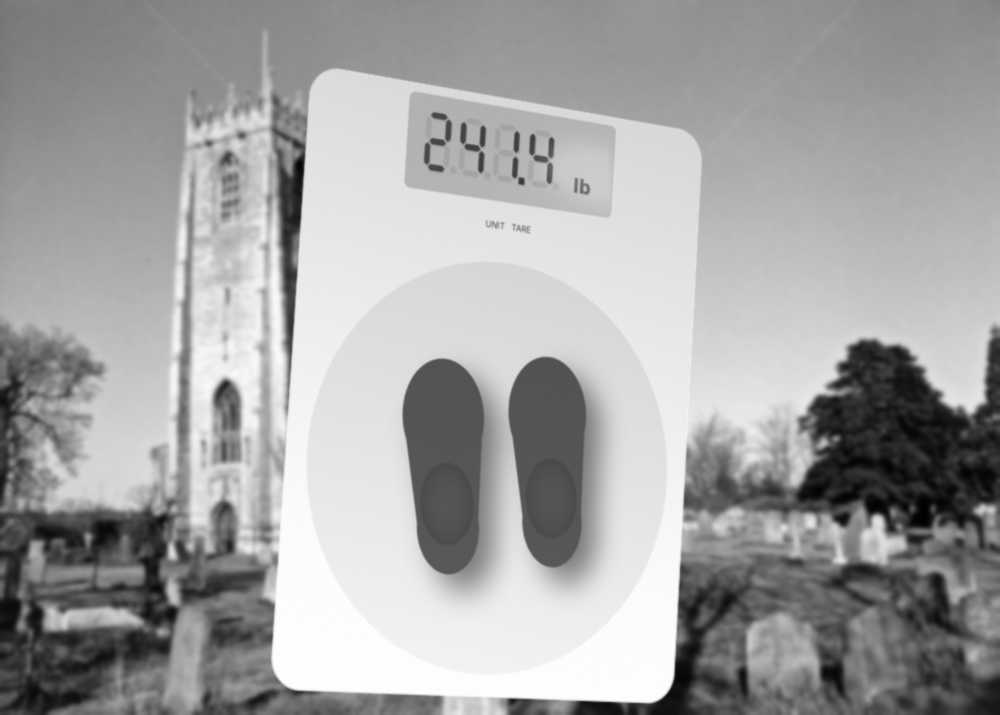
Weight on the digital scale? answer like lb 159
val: lb 241.4
